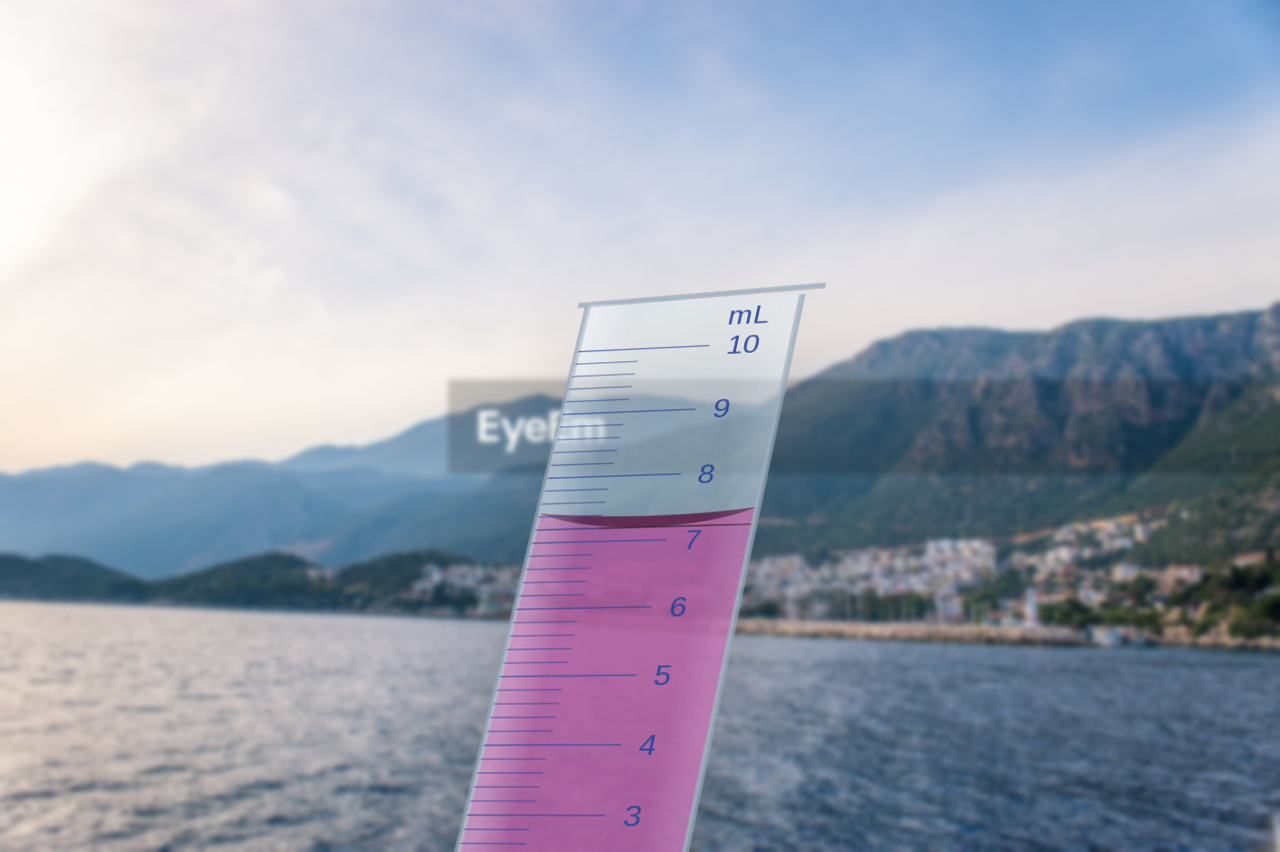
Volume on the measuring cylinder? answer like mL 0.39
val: mL 7.2
